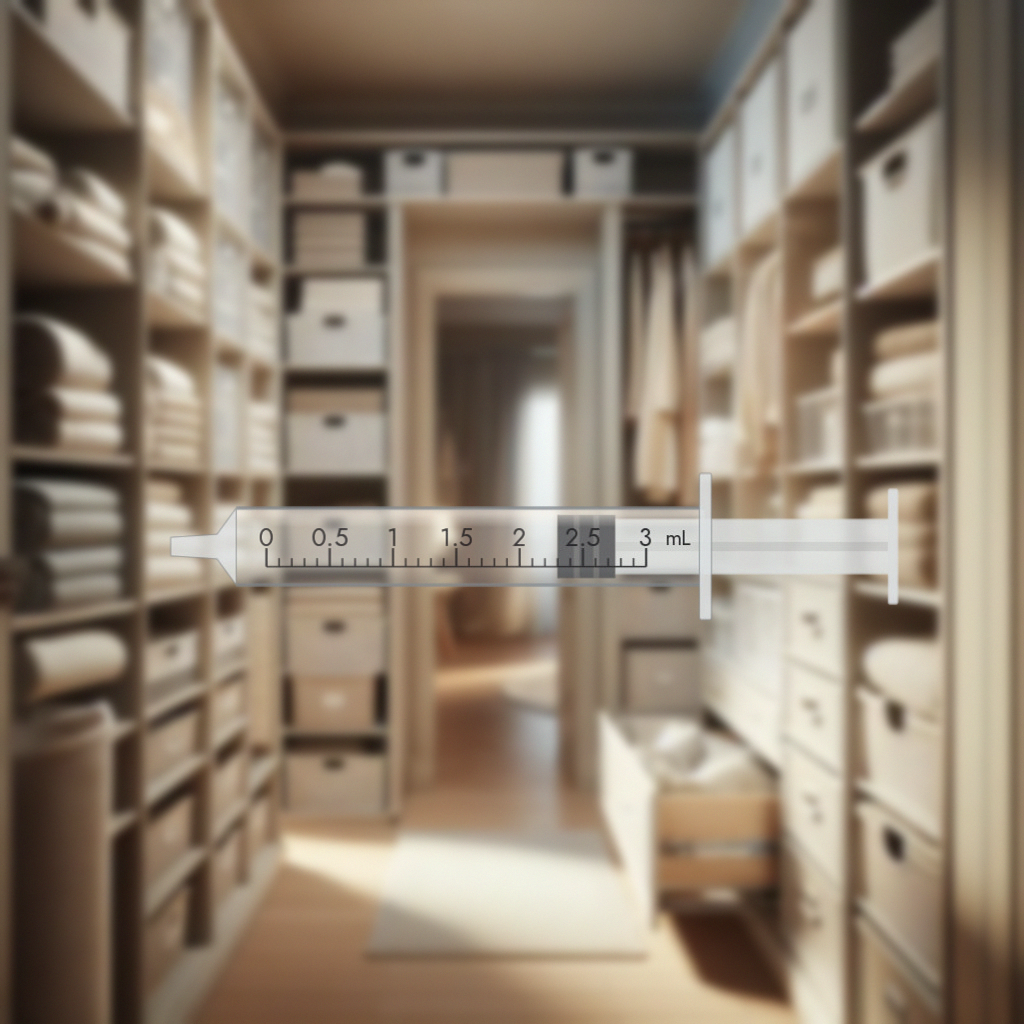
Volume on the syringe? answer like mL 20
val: mL 2.3
